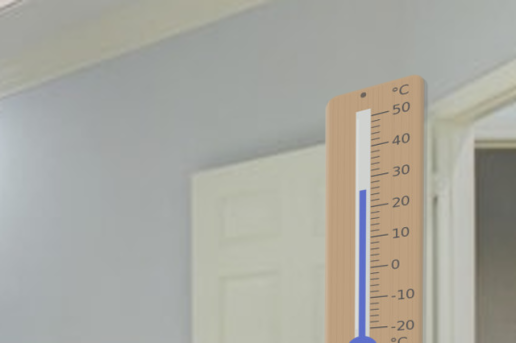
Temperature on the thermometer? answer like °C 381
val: °C 26
